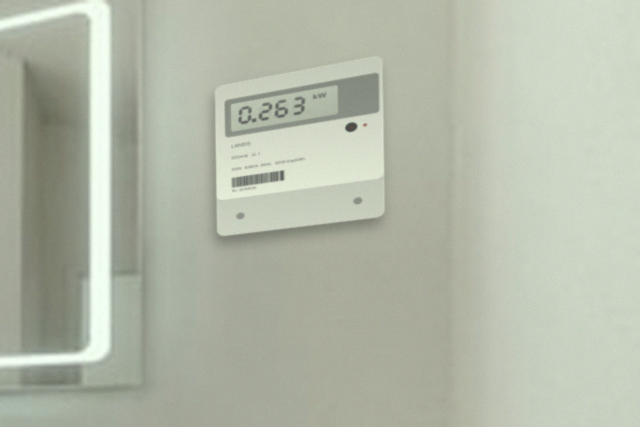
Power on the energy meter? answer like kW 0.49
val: kW 0.263
